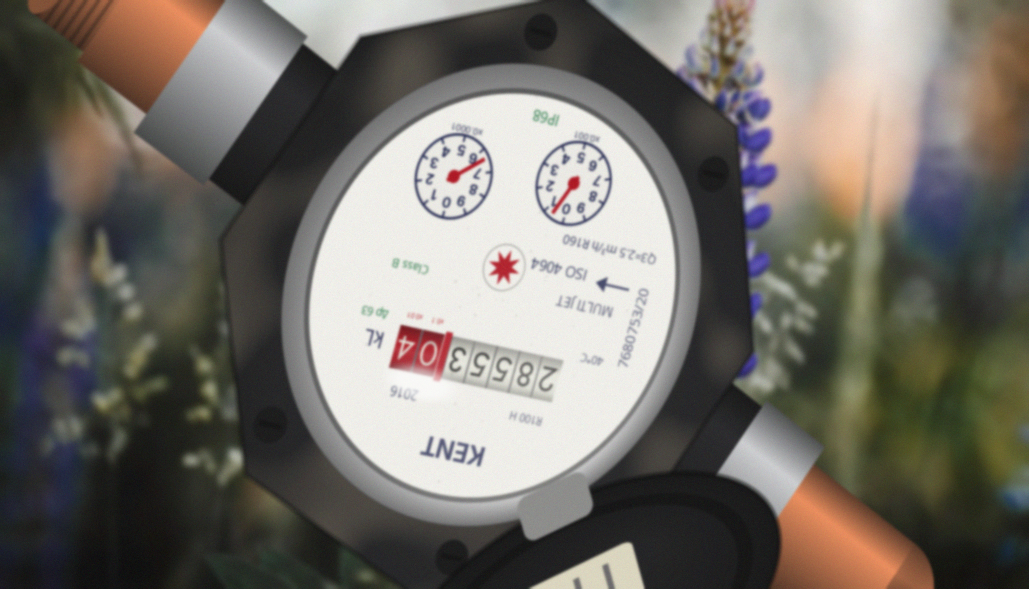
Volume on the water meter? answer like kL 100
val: kL 28553.0406
